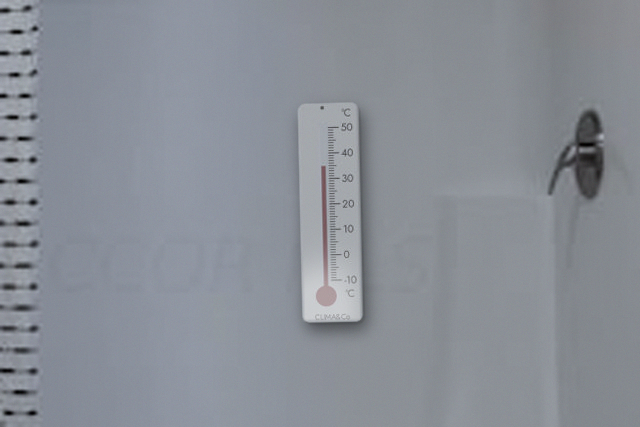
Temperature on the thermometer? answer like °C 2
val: °C 35
